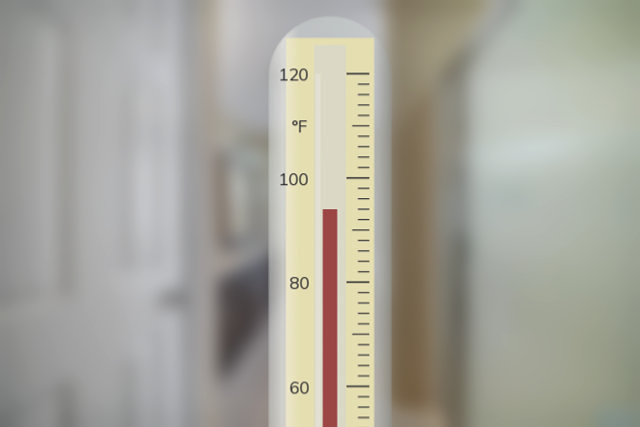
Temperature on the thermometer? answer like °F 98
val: °F 94
